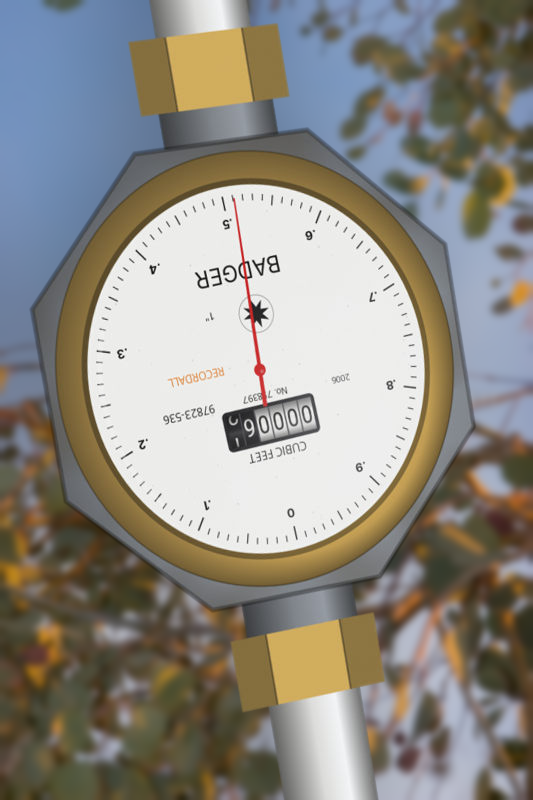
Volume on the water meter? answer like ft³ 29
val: ft³ 61.51
